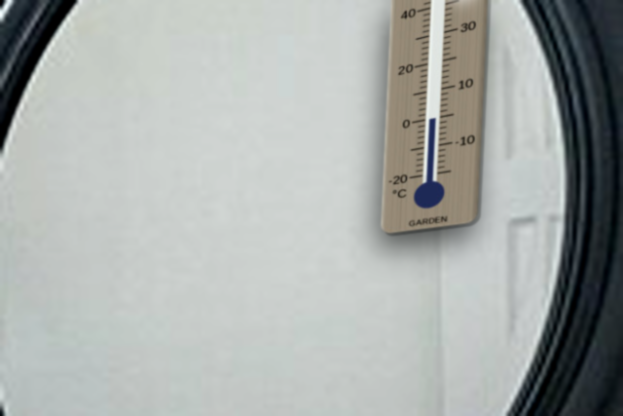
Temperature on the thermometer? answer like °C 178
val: °C 0
